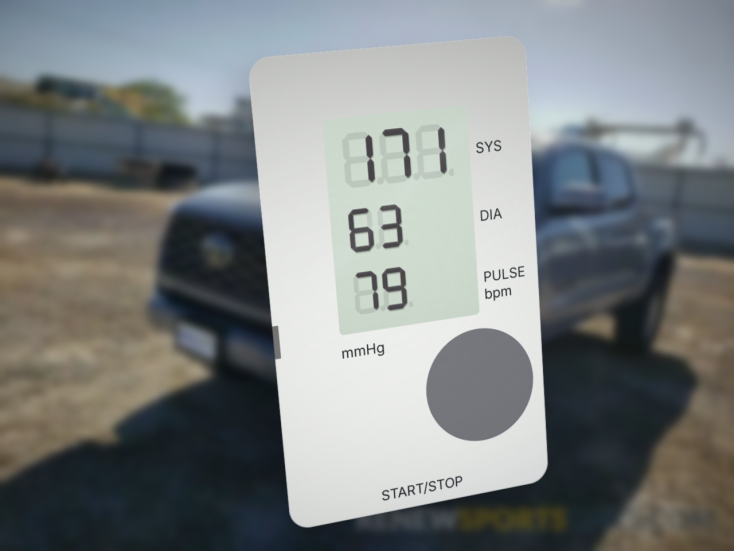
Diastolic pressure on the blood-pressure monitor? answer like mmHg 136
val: mmHg 63
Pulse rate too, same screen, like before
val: bpm 79
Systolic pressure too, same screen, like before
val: mmHg 171
